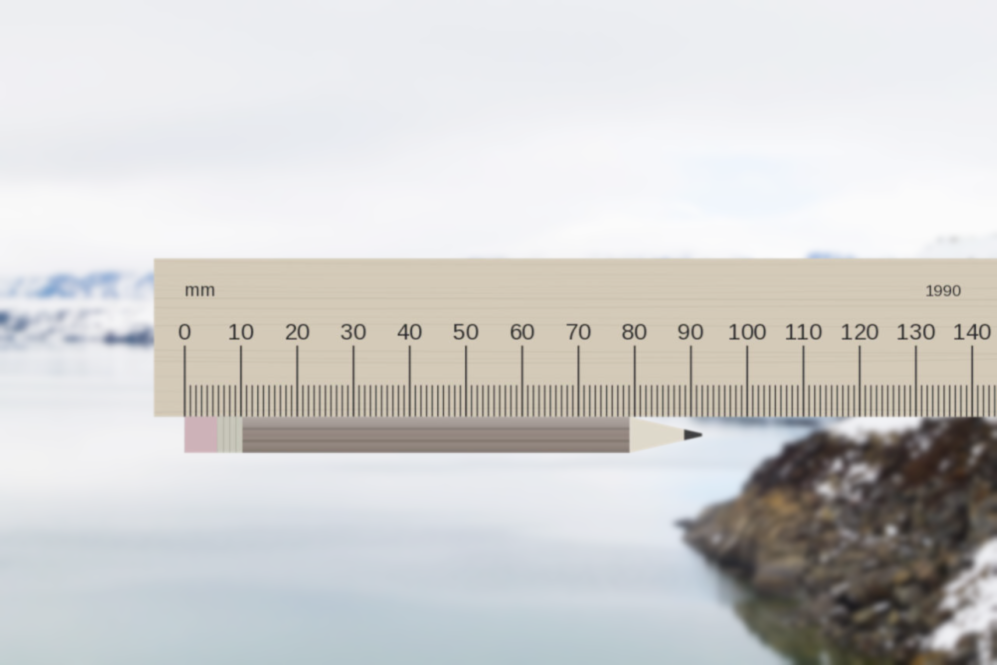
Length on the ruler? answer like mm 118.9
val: mm 92
